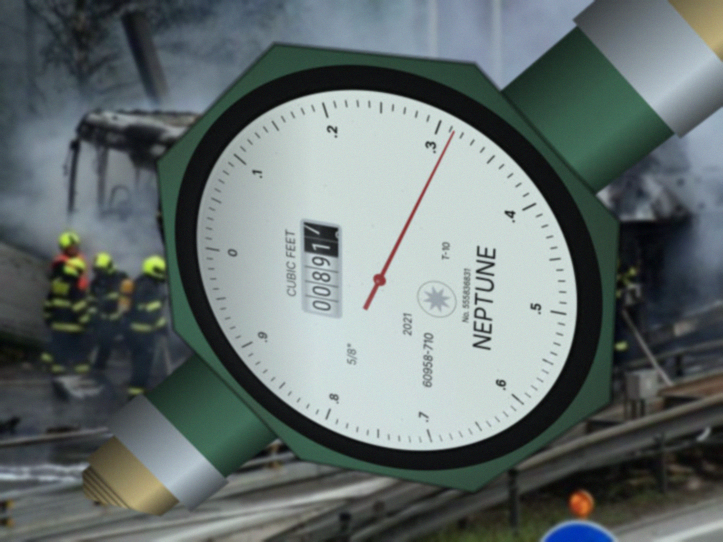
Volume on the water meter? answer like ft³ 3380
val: ft³ 8917.31
